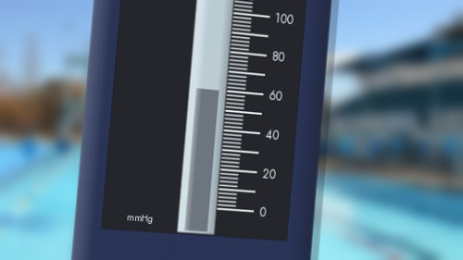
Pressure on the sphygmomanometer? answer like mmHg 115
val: mmHg 60
